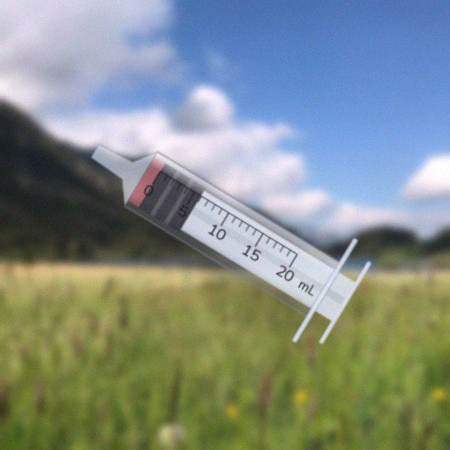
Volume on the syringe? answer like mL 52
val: mL 0
